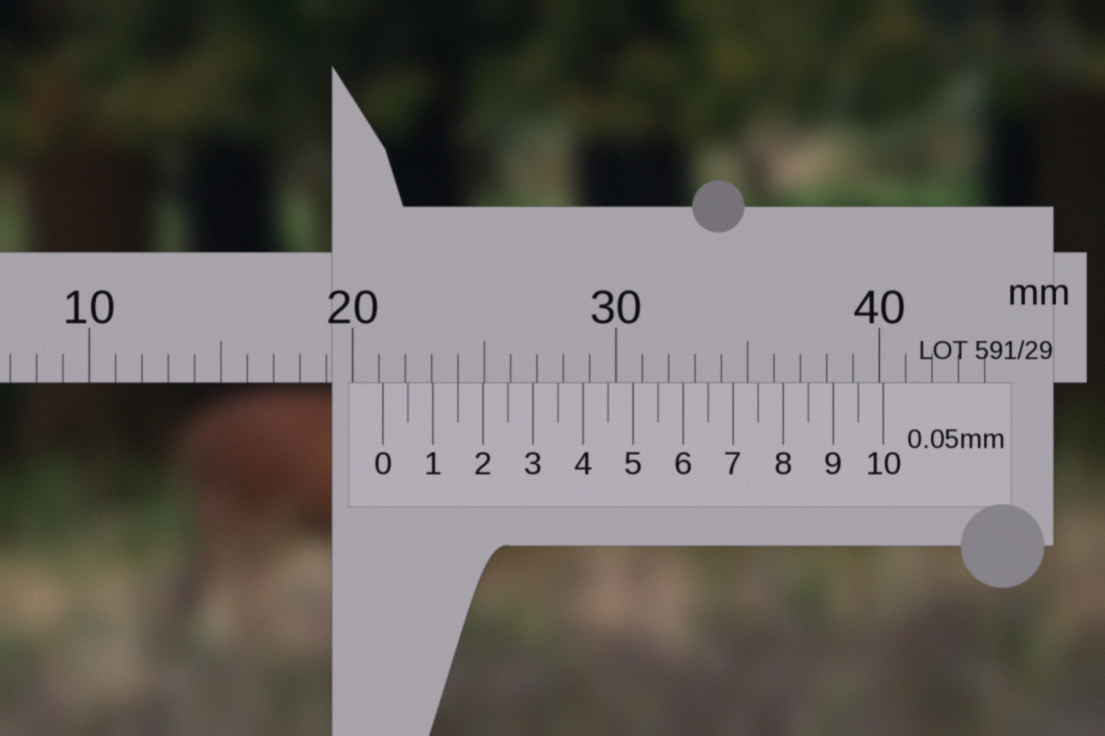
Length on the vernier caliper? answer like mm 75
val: mm 21.15
